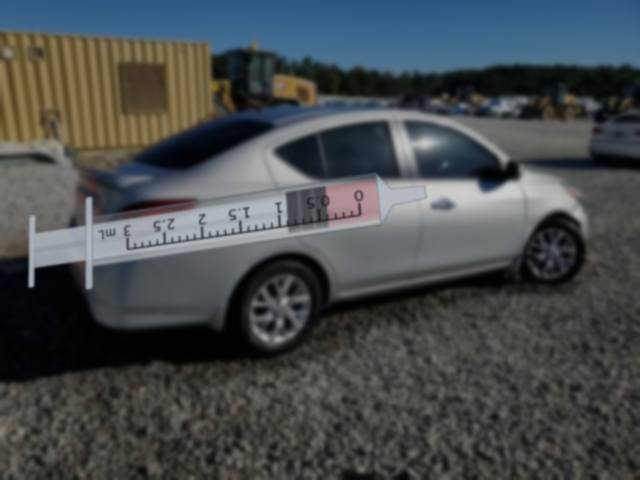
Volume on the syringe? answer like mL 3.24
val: mL 0.4
